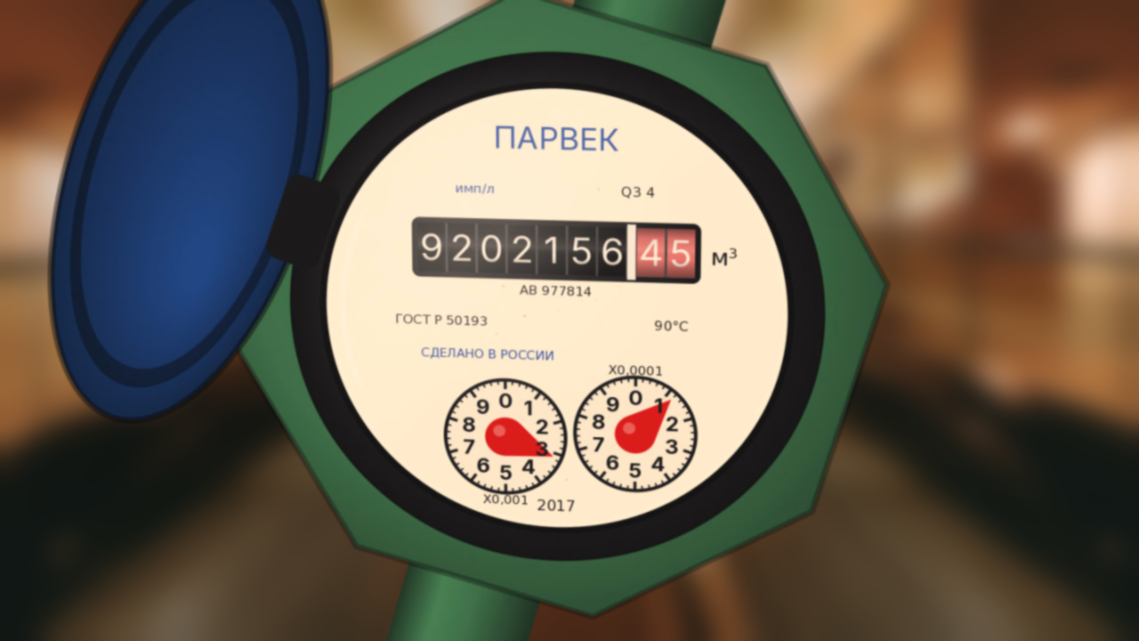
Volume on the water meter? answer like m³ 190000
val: m³ 9202156.4531
